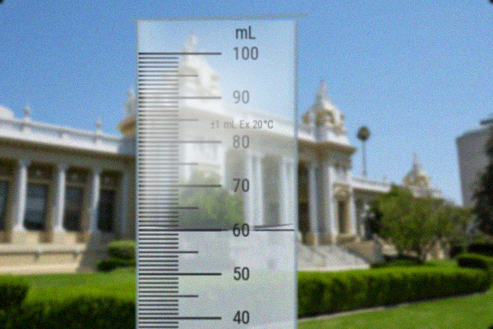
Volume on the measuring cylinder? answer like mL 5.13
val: mL 60
